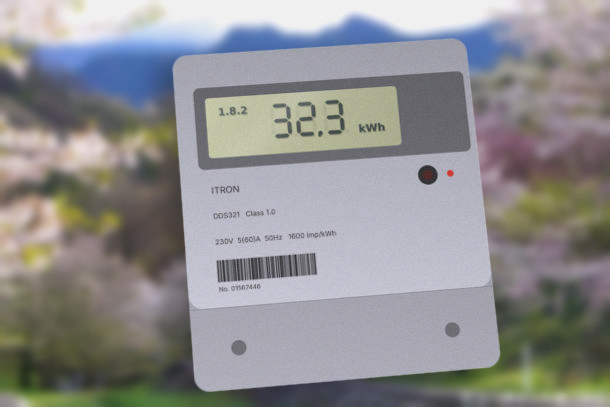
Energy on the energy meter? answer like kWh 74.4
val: kWh 32.3
